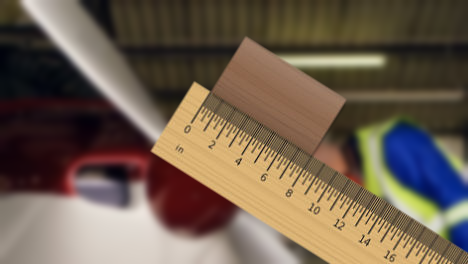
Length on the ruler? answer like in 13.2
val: in 8
